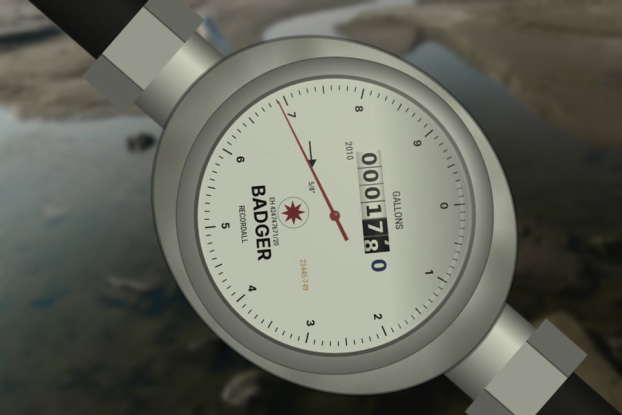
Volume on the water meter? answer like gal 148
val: gal 1776.9
